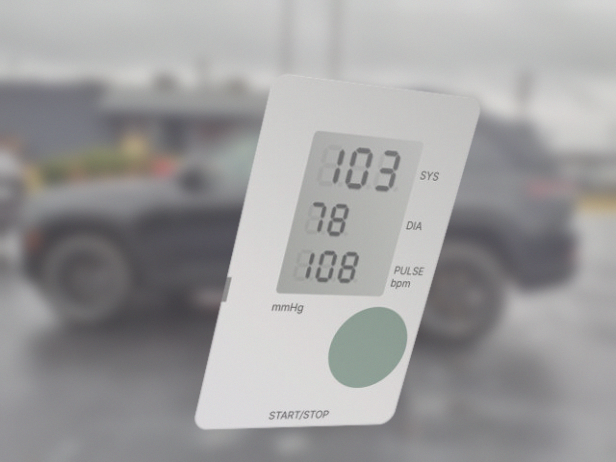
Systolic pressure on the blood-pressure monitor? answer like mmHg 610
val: mmHg 103
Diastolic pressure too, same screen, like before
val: mmHg 78
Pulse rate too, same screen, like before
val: bpm 108
